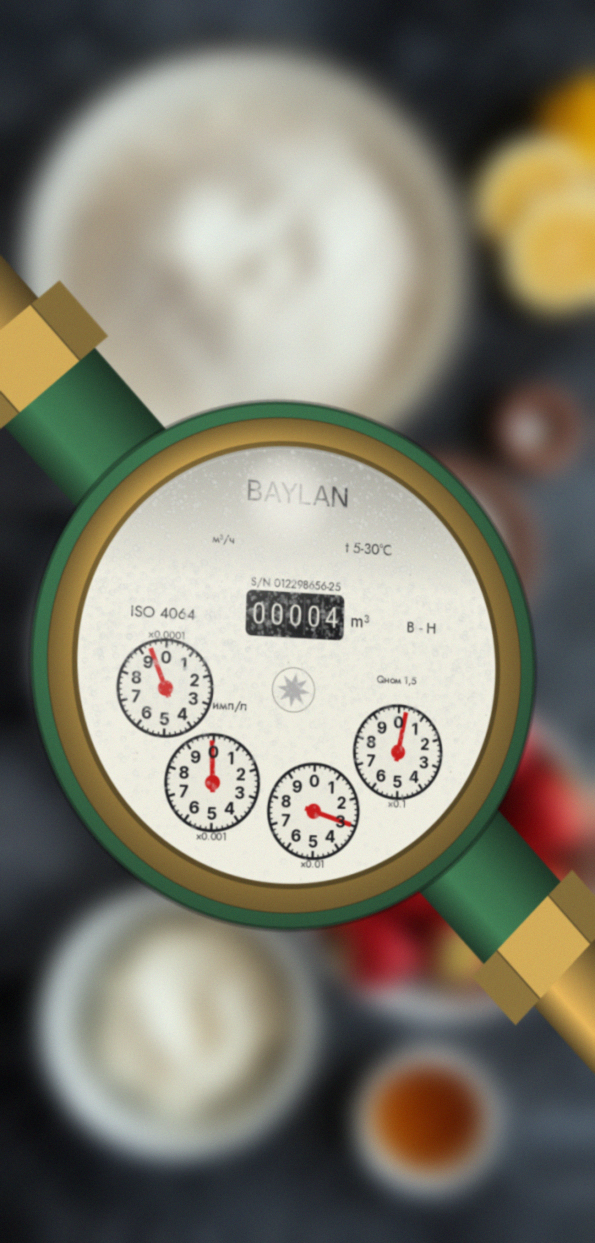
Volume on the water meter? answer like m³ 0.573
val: m³ 4.0299
